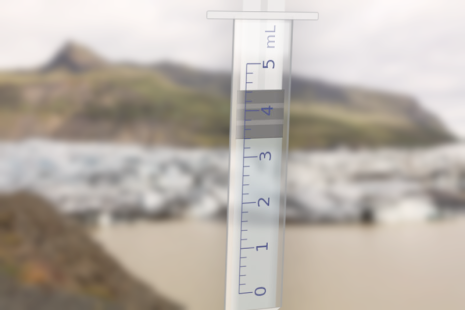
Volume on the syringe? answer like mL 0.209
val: mL 3.4
